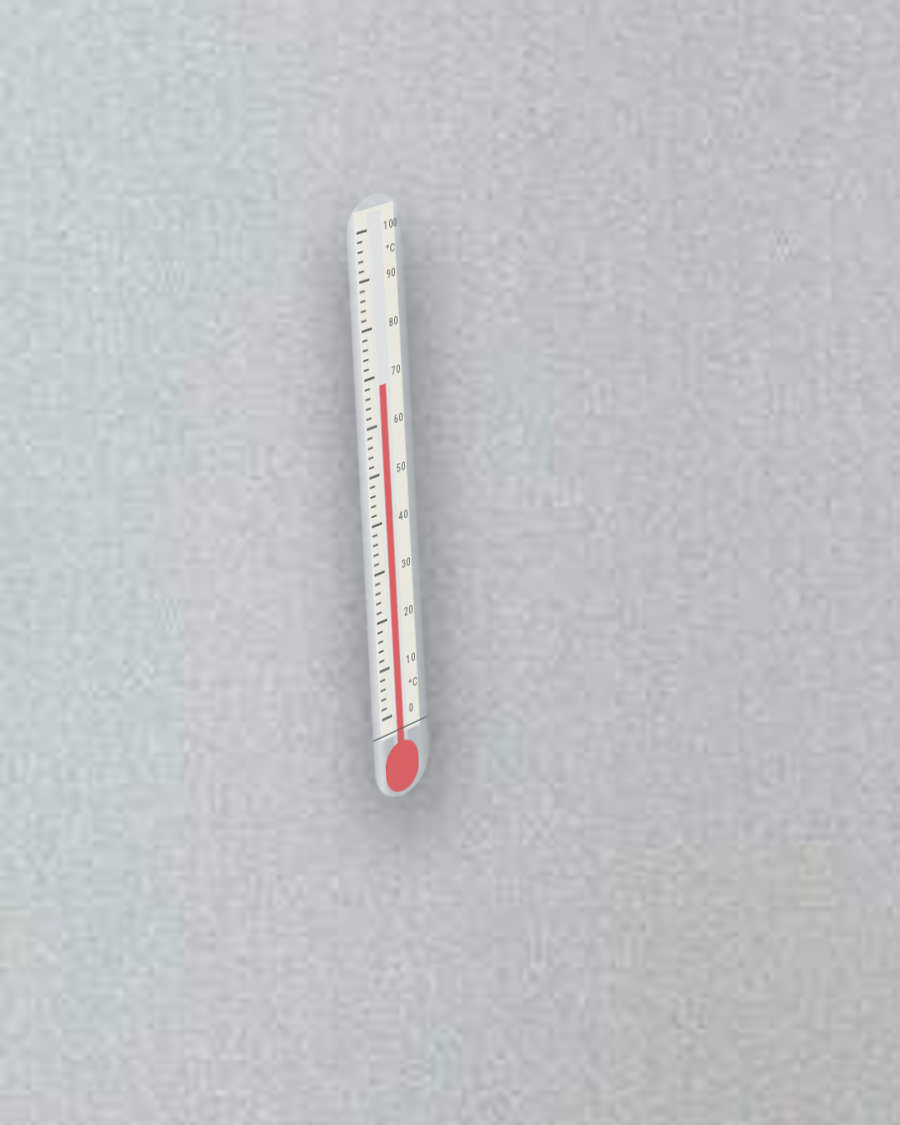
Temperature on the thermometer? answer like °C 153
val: °C 68
